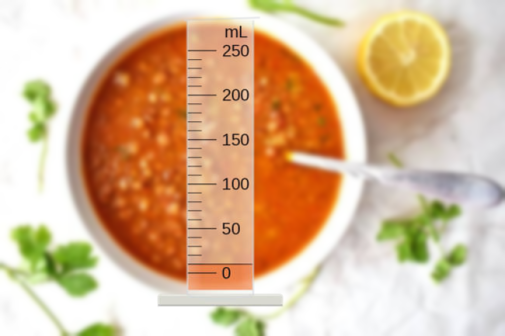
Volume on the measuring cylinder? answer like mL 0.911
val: mL 10
